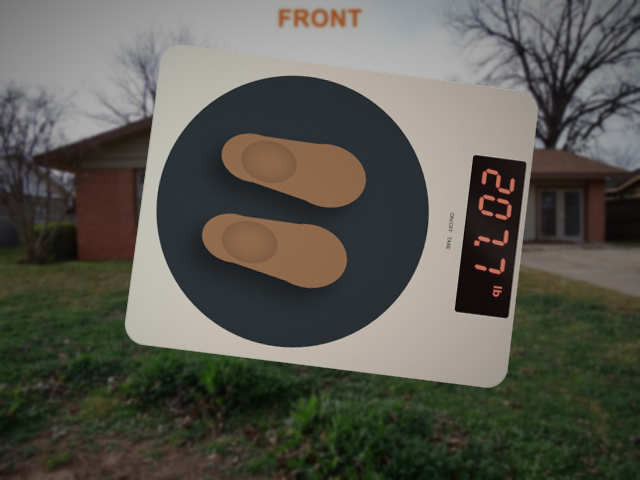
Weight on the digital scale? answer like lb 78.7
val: lb 207.7
